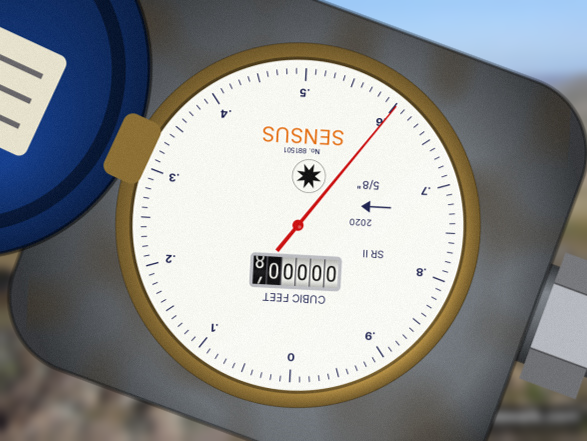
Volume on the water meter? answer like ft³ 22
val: ft³ 7.60
